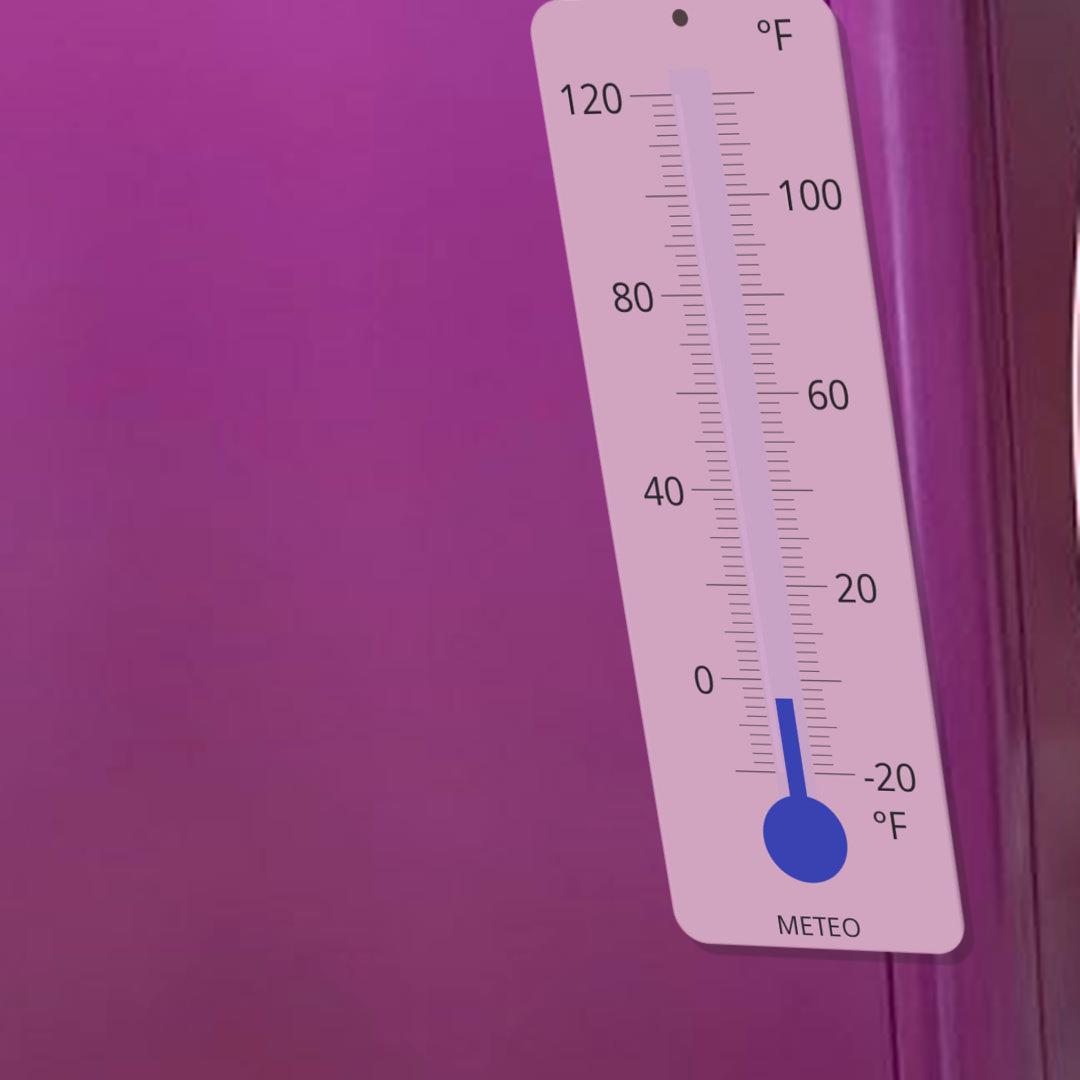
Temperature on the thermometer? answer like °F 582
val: °F -4
